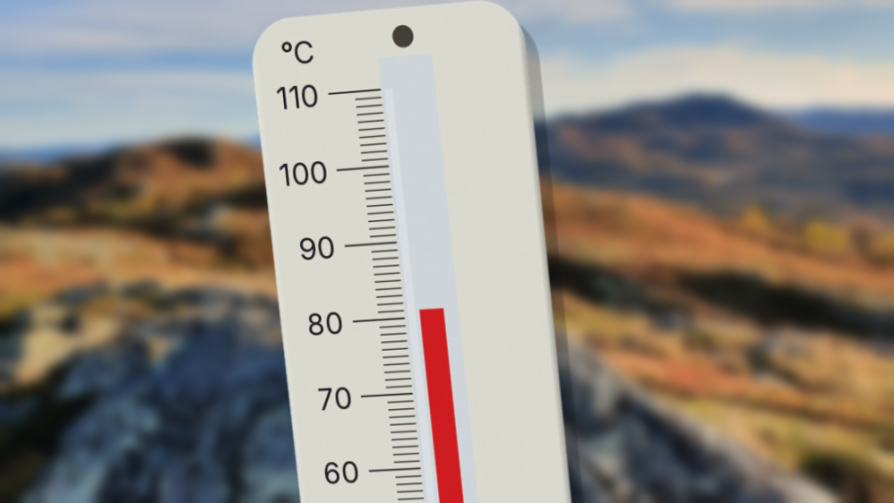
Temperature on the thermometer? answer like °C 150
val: °C 81
